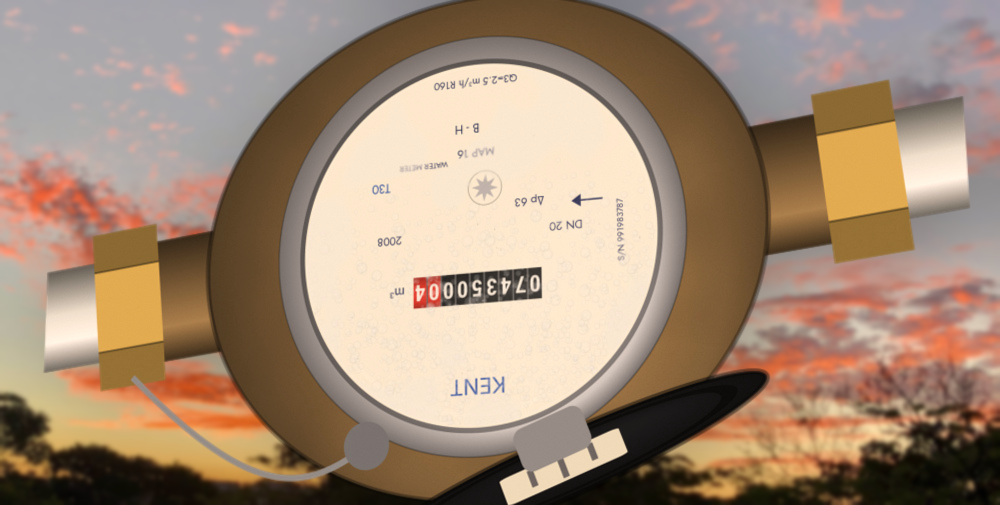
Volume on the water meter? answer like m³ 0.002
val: m³ 743500.04
